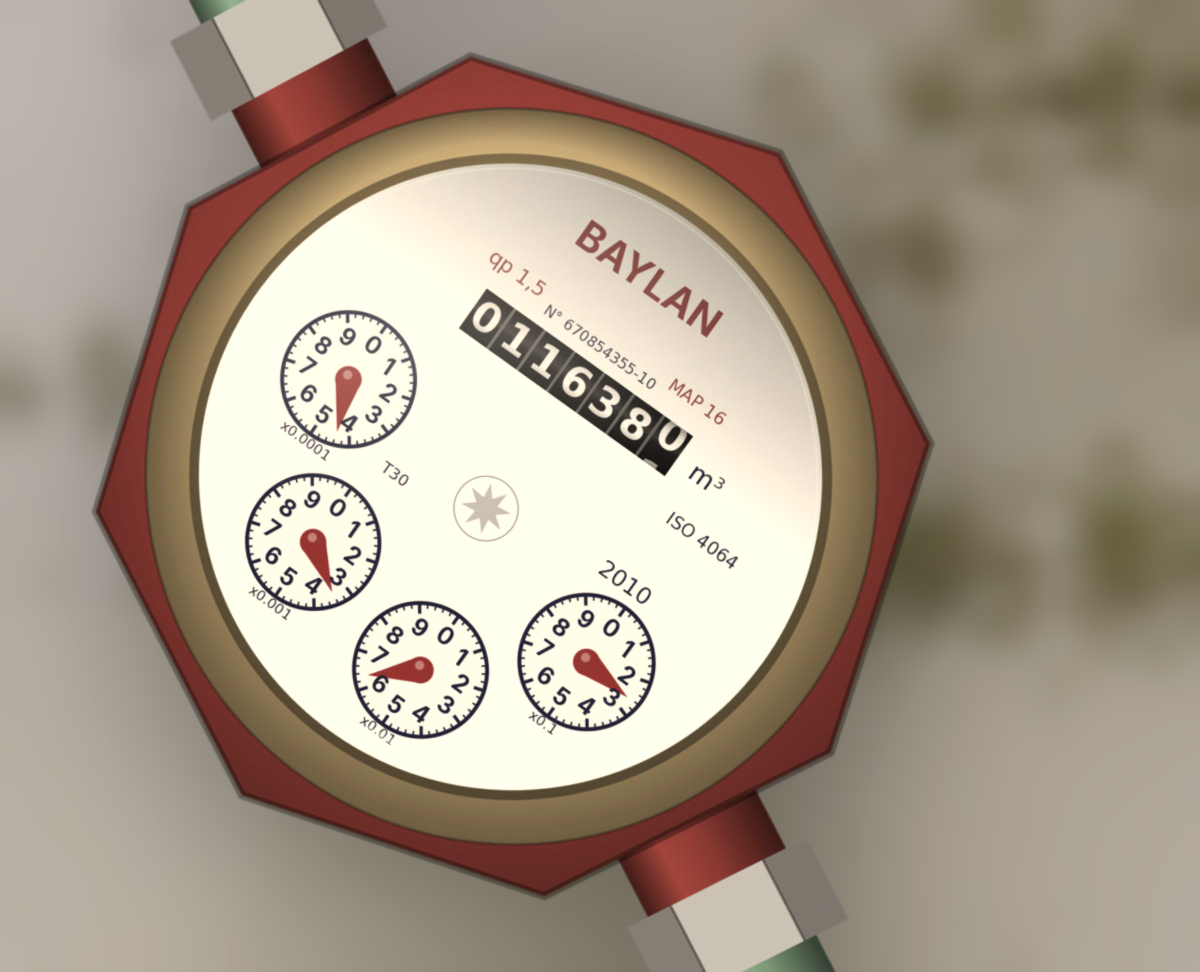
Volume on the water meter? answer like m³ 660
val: m³ 116380.2634
